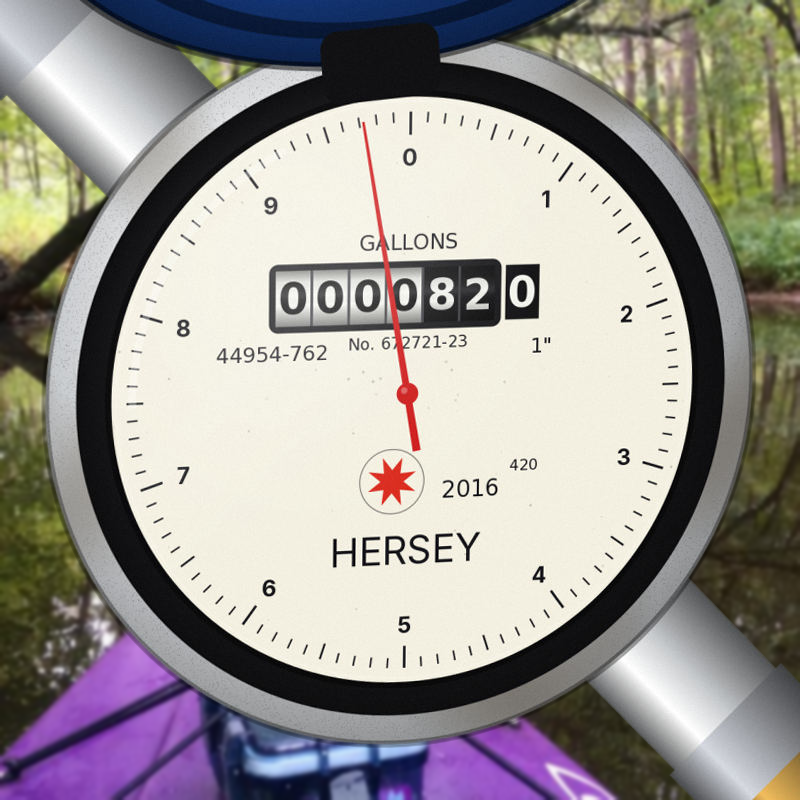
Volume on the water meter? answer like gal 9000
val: gal 819.7
